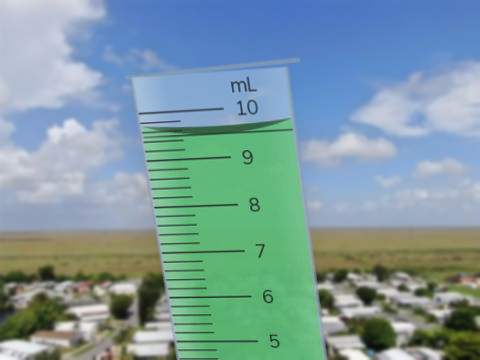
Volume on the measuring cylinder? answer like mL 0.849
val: mL 9.5
